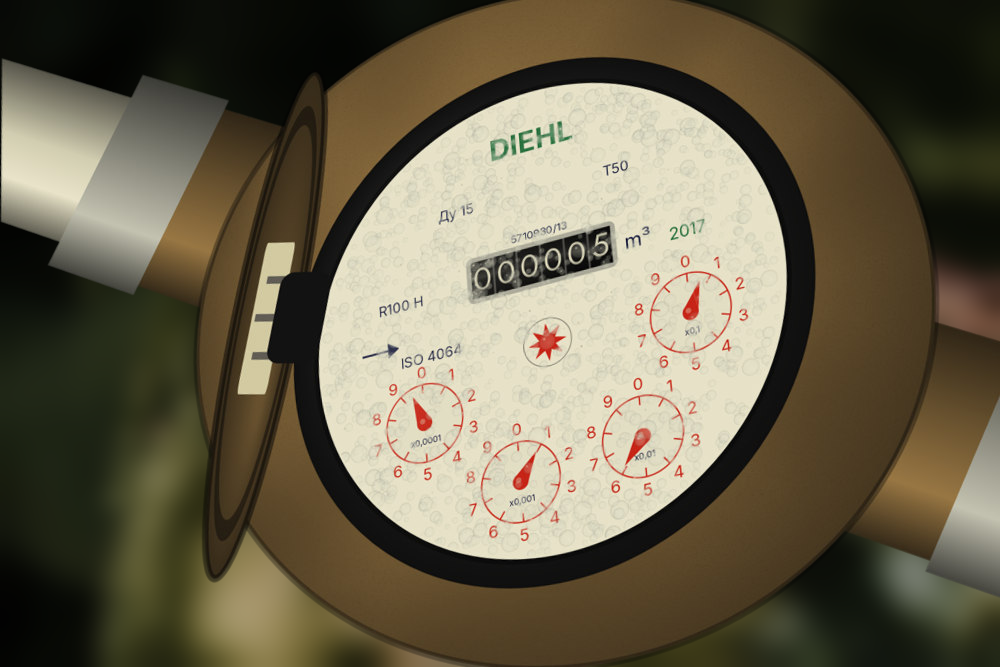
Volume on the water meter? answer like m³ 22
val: m³ 5.0609
